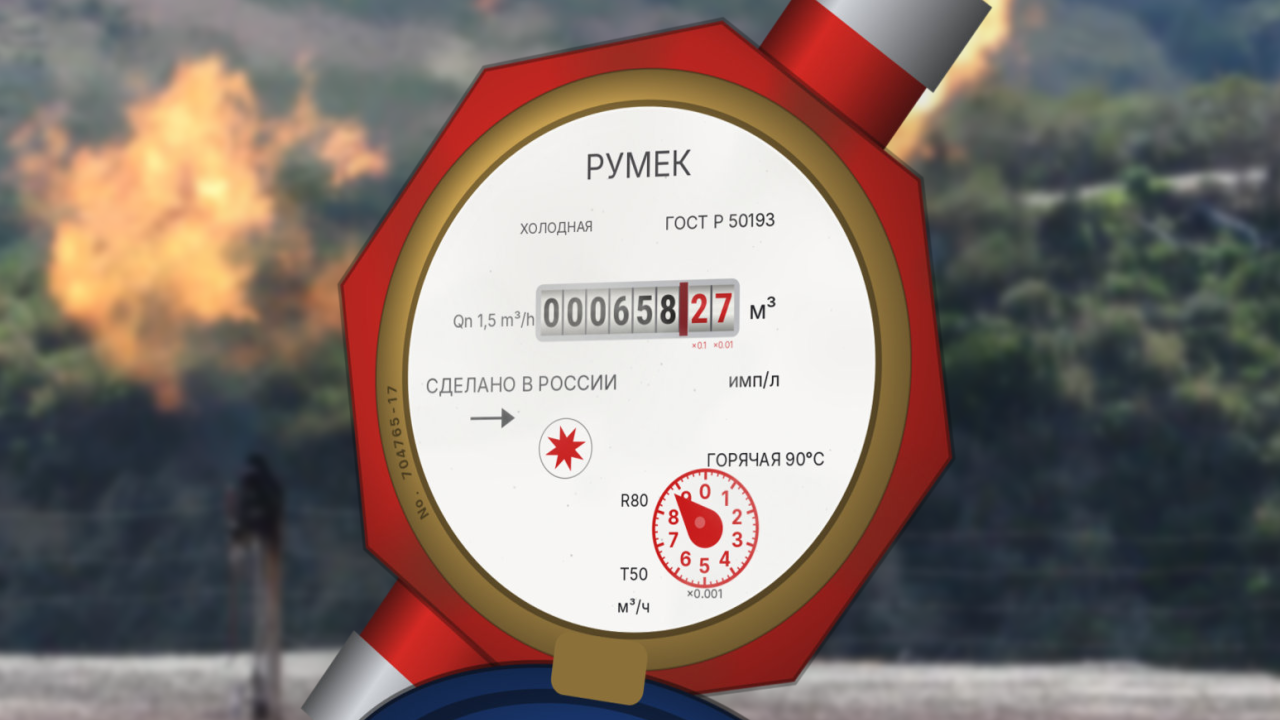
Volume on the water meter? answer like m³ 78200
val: m³ 658.278
